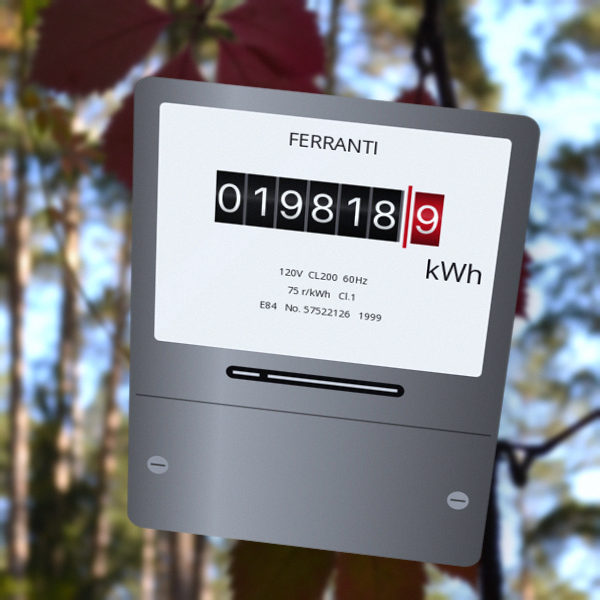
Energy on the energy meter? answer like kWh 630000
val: kWh 19818.9
